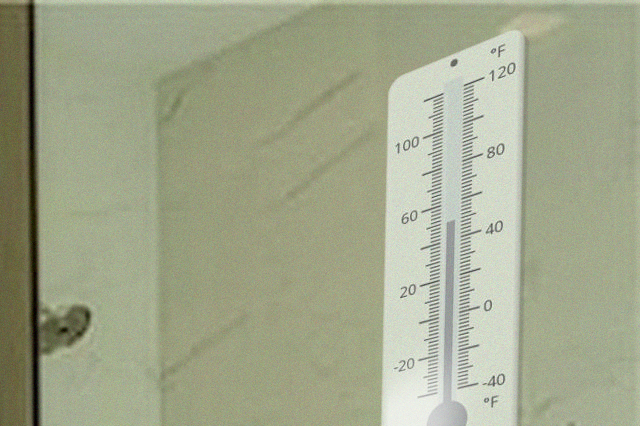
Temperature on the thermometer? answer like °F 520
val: °F 50
